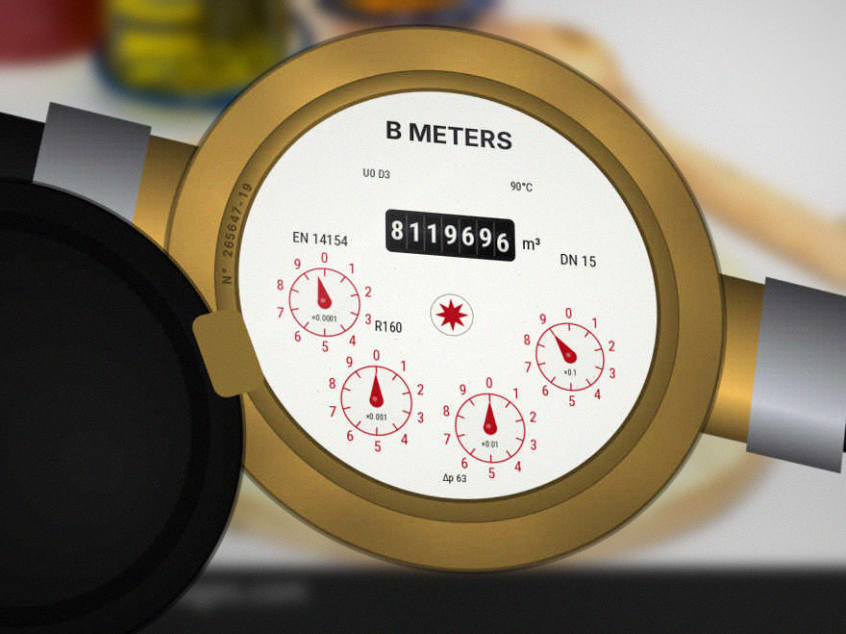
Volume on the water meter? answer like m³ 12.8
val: m³ 8119695.8999
